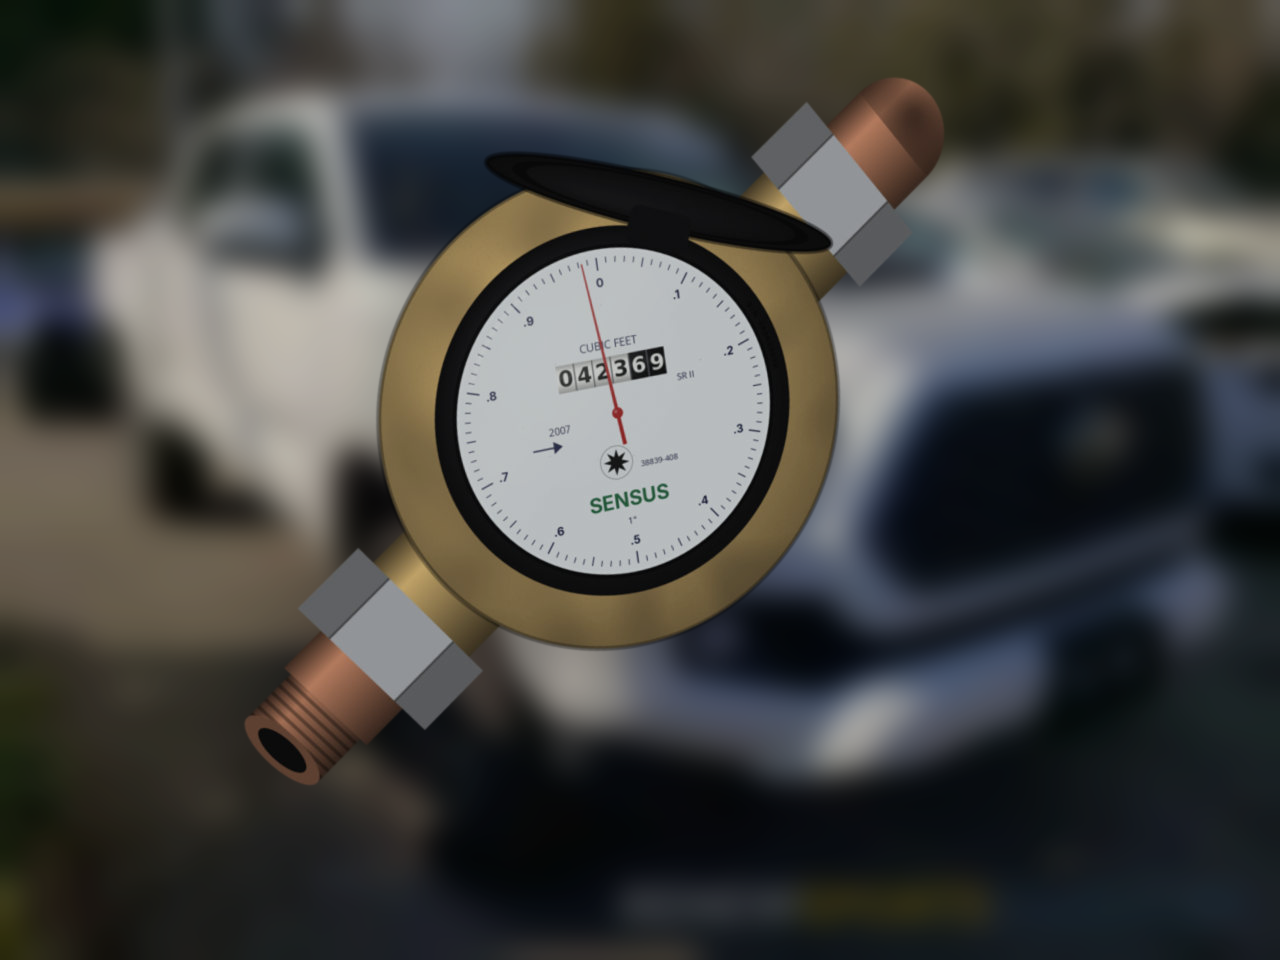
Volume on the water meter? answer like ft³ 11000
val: ft³ 42368.98
